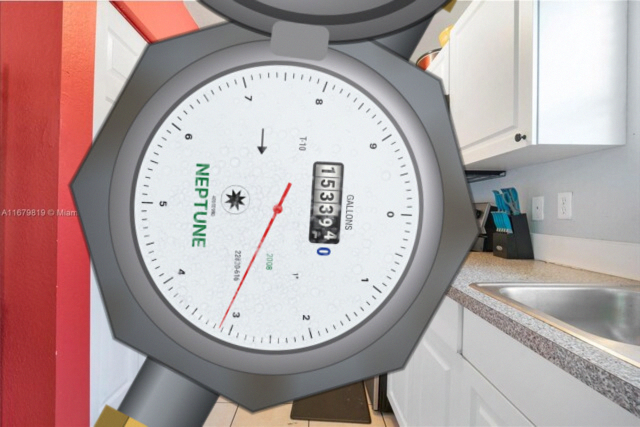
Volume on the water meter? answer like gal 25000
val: gal 1533943.1
